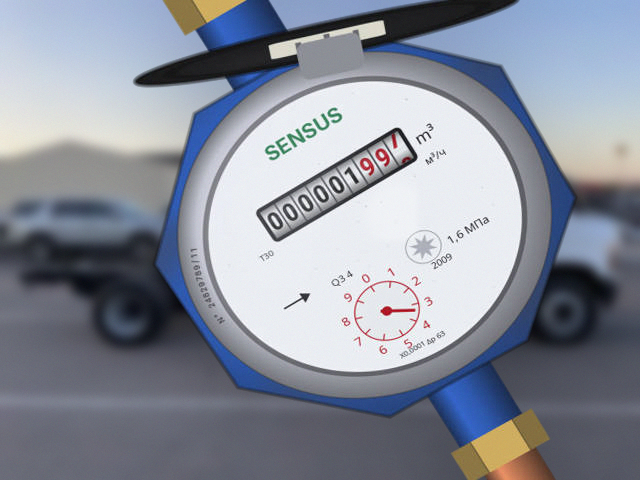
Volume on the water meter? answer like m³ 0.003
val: m³ 1.9973
